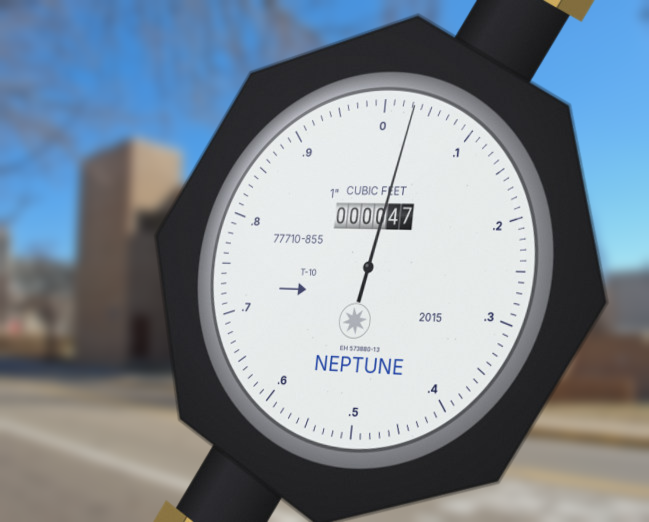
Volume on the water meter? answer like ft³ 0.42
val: ft³ 47.03
